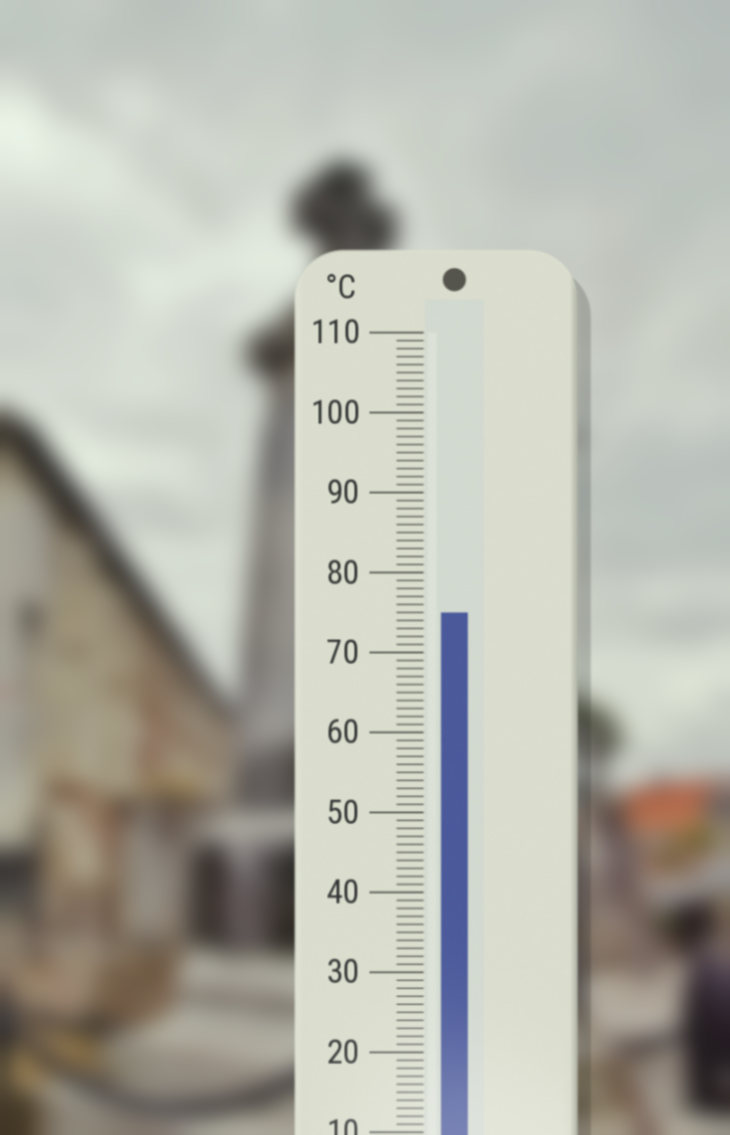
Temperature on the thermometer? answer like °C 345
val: °C 75
